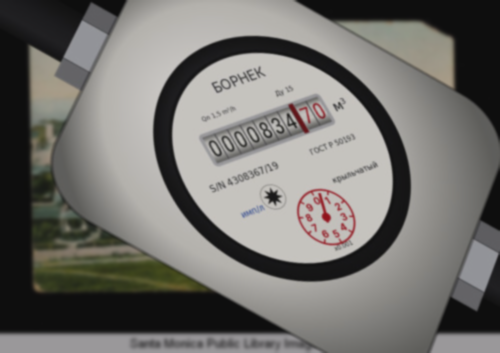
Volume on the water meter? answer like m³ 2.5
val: m³ 834.700
